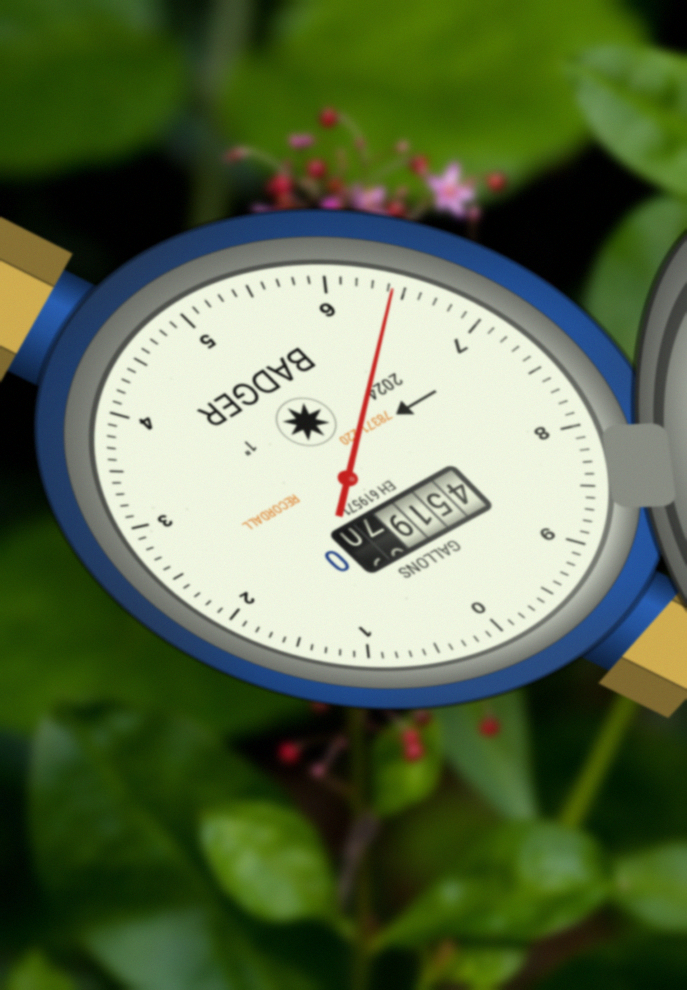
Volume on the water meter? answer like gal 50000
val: gal 4519696.4
